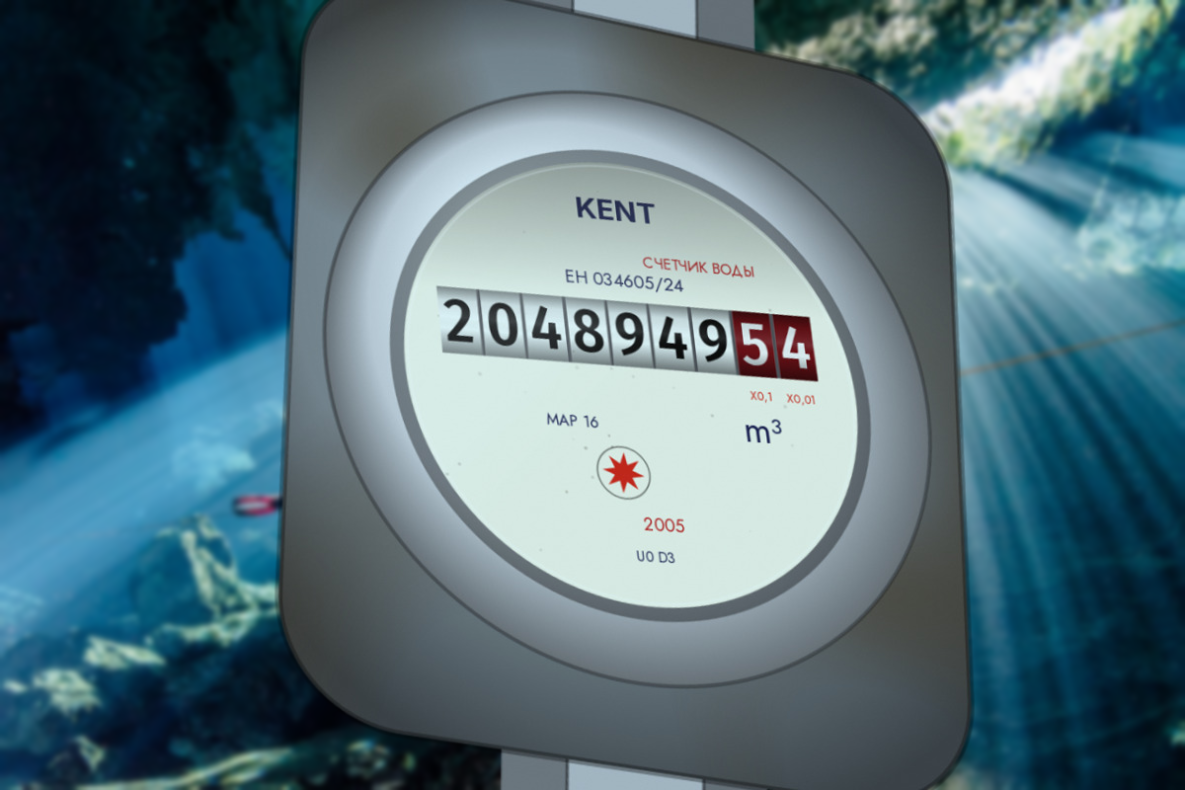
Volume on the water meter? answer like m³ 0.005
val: m³ 2048949.54
